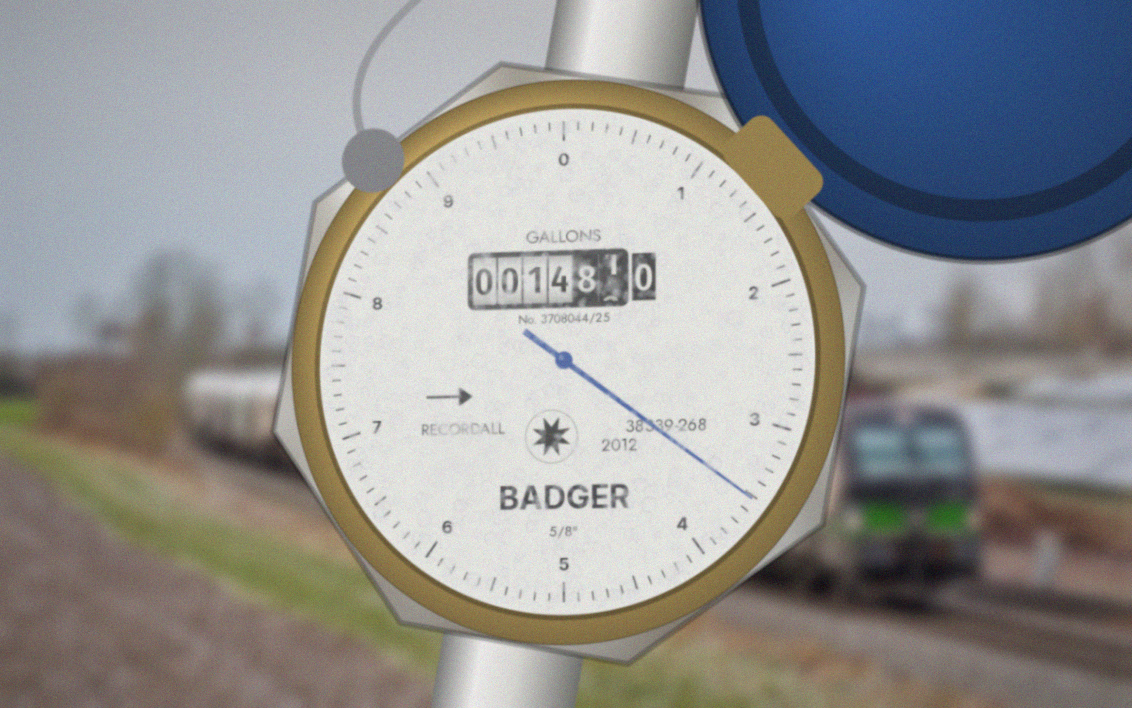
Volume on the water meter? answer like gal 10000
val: gal 14813.5
